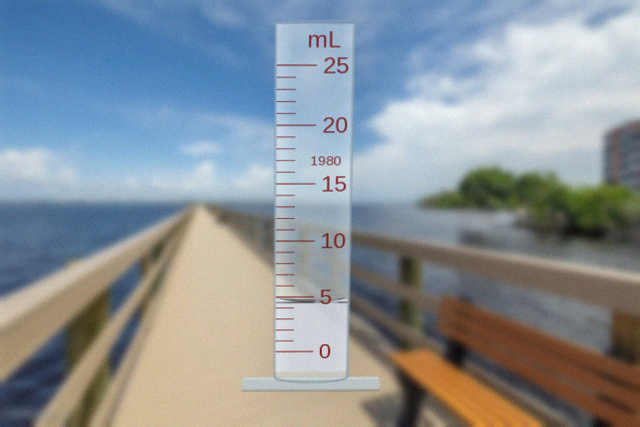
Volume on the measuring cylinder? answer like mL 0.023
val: mL 4.5
